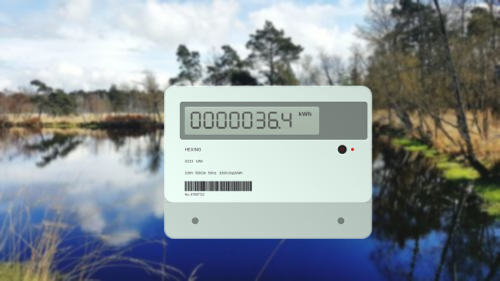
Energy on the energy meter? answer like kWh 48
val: kWh 36.4
